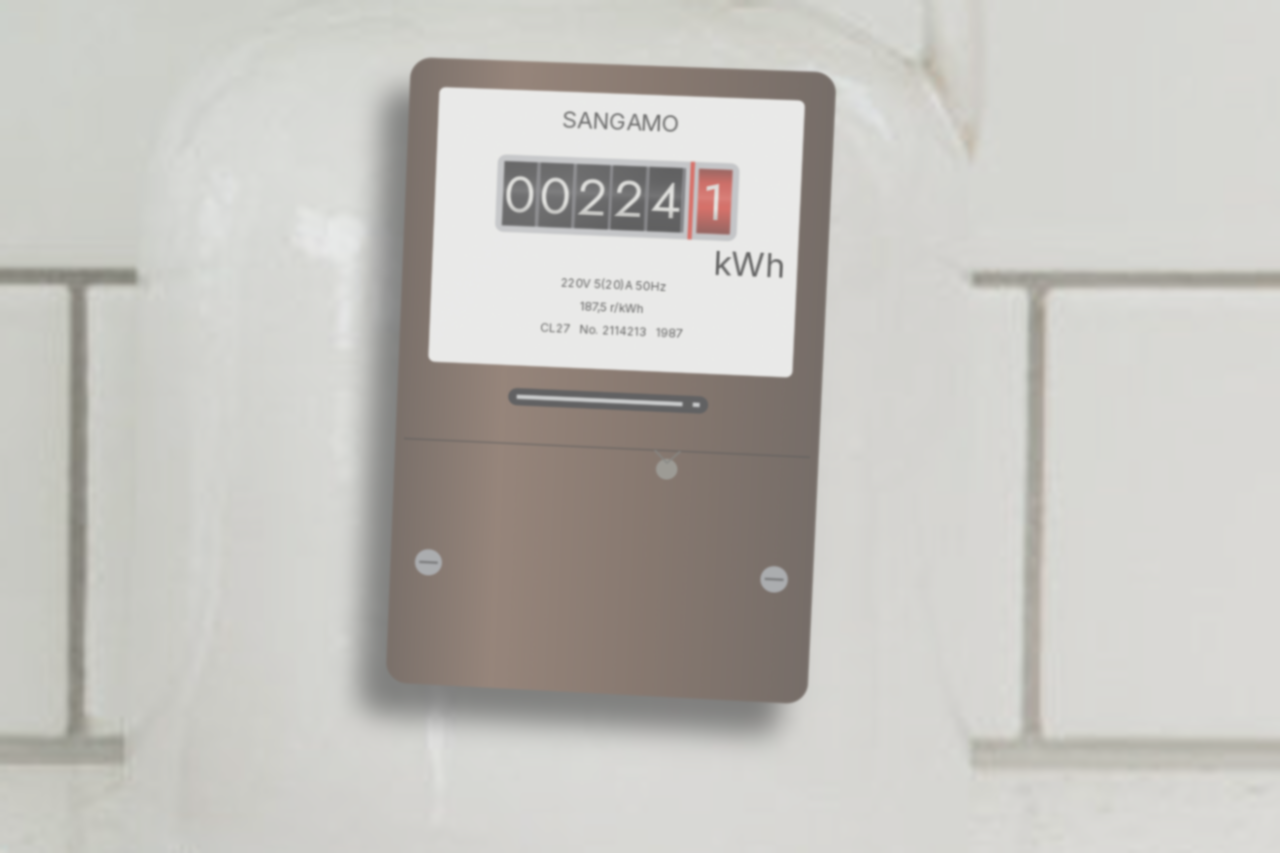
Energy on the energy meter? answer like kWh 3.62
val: kWh 224.1
